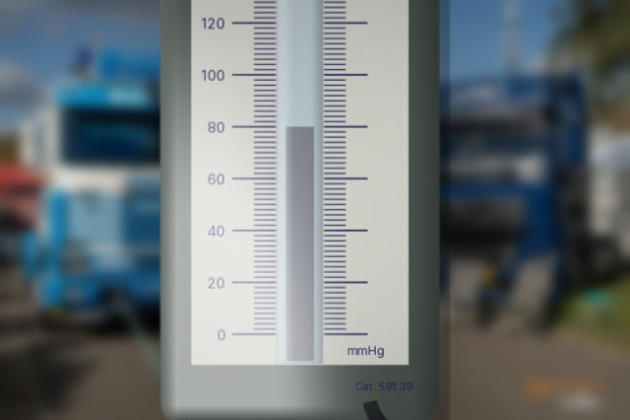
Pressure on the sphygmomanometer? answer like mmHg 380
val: mmHg 80
